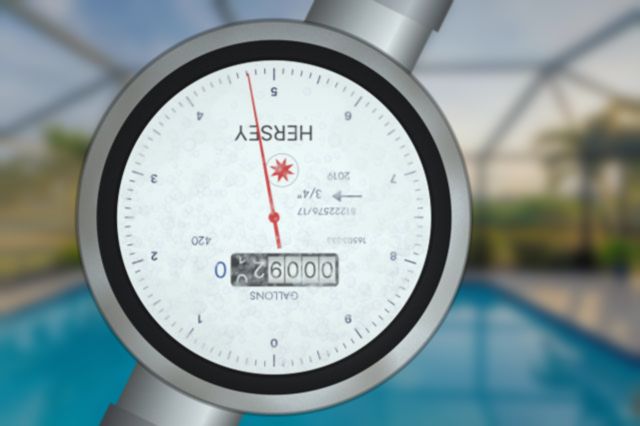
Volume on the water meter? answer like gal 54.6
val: gal 9204.7
